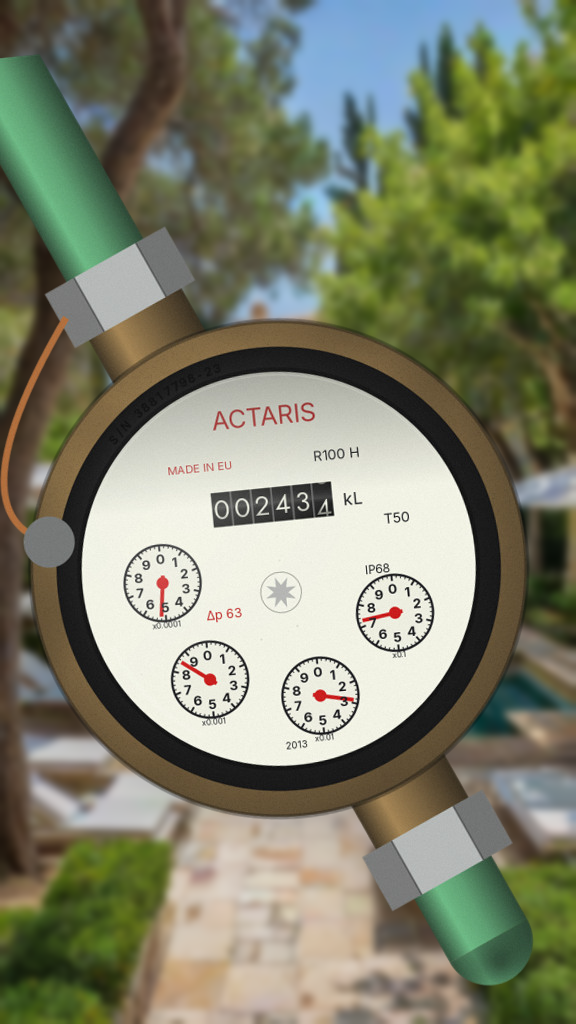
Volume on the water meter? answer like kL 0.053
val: kL 2433.7285
